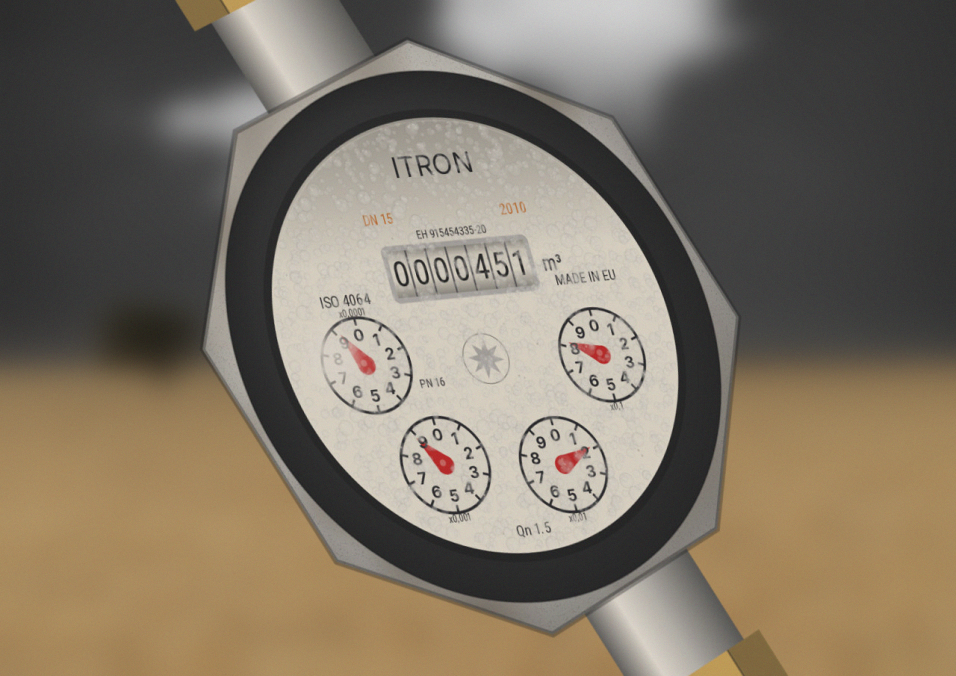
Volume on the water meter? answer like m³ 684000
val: m³ 451.8189
